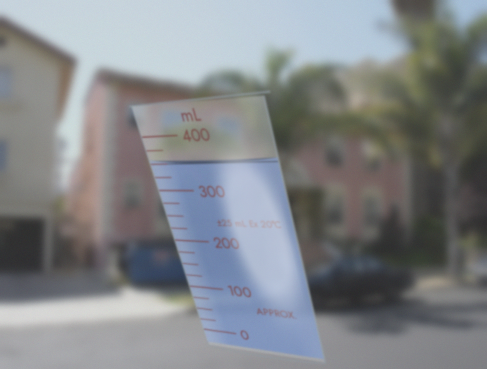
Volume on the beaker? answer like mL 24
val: mL 350
